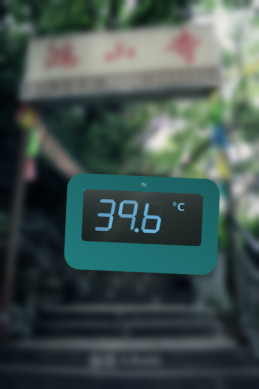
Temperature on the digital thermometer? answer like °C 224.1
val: °C 39.6
